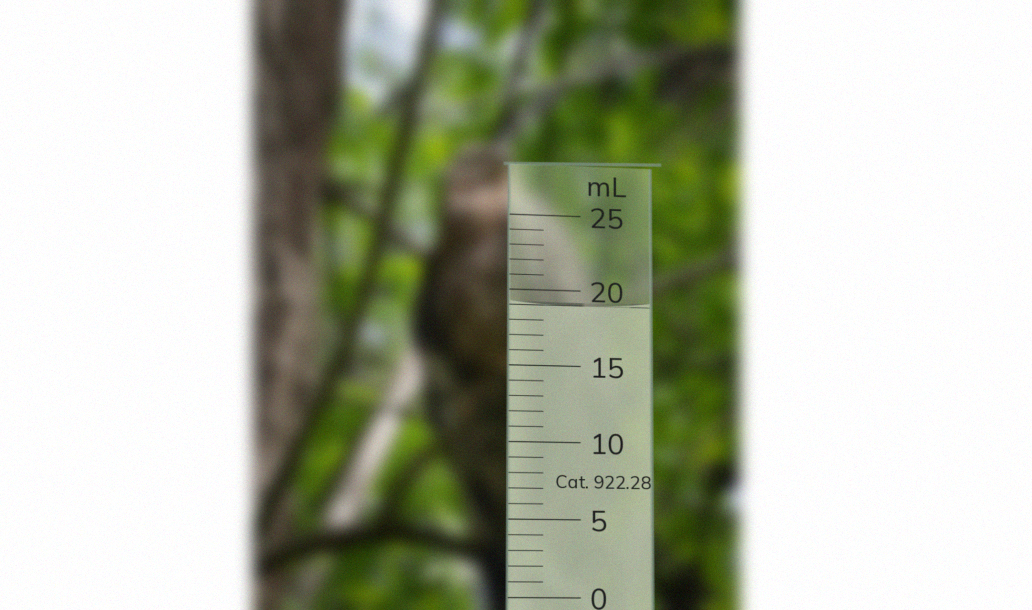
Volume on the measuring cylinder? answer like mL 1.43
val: mL 19
